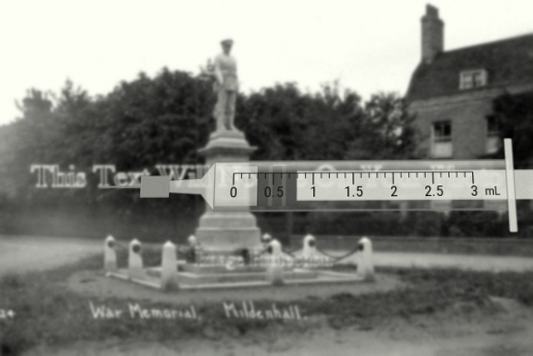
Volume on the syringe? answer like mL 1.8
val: mL 0.3
